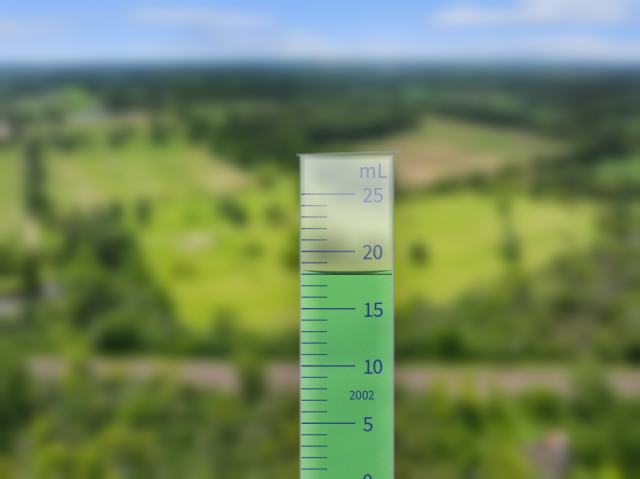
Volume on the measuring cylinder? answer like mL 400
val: mL 18
